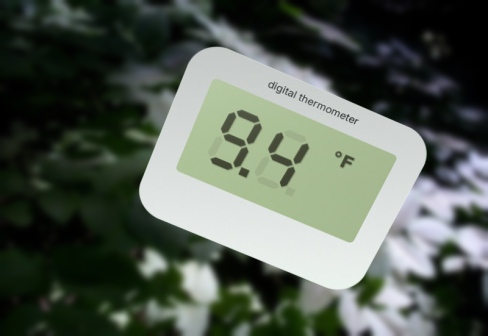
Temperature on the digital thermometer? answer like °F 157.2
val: °F 9.4
